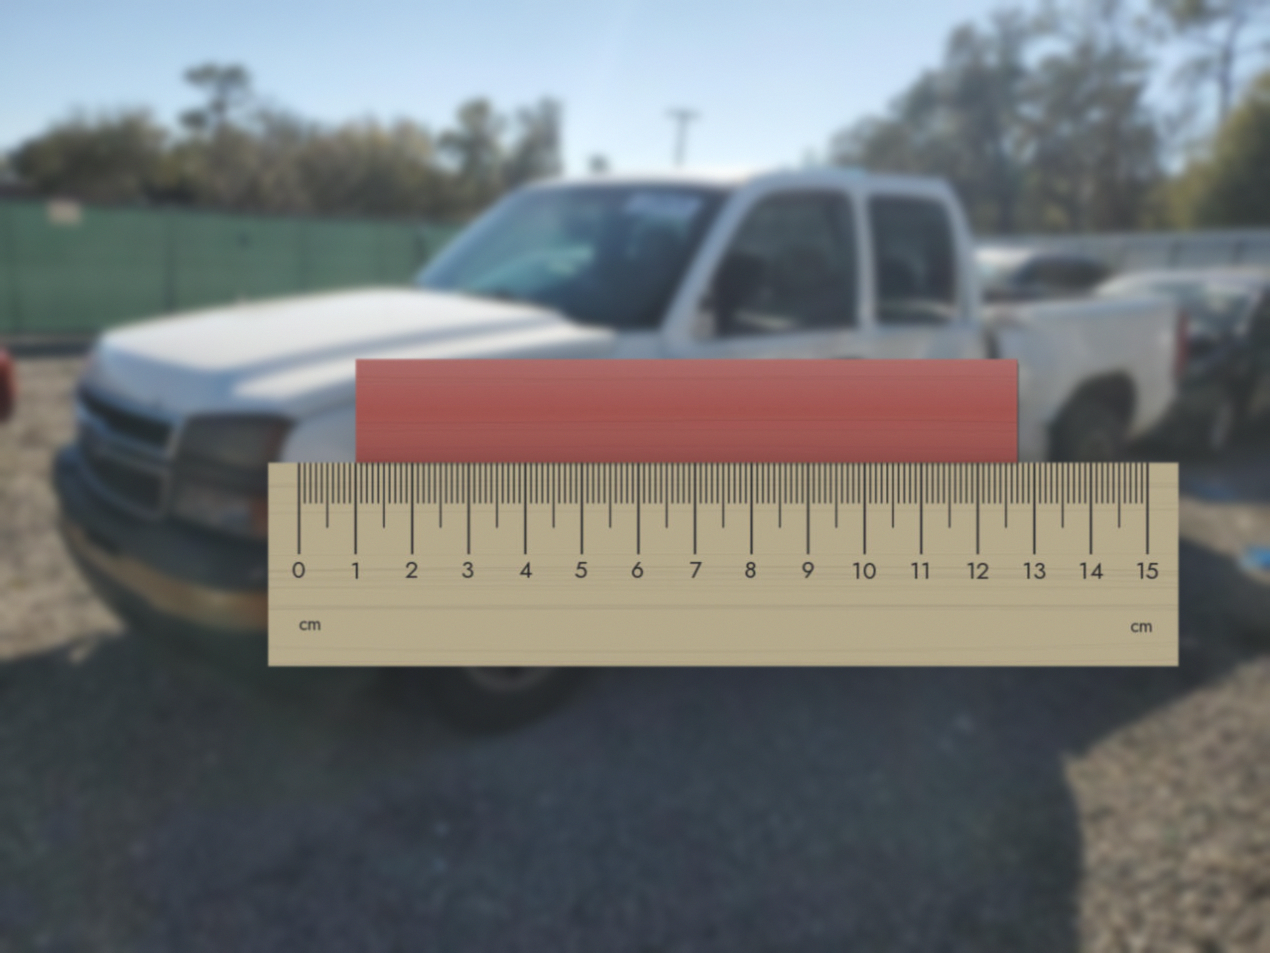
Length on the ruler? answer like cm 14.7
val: cm 11.7
